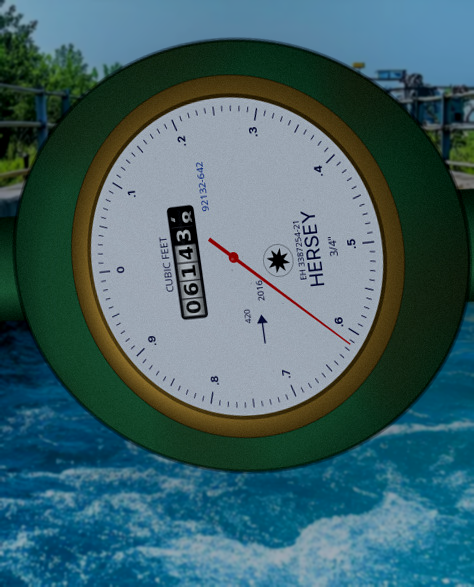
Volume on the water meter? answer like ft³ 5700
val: ft³ 61437.61
